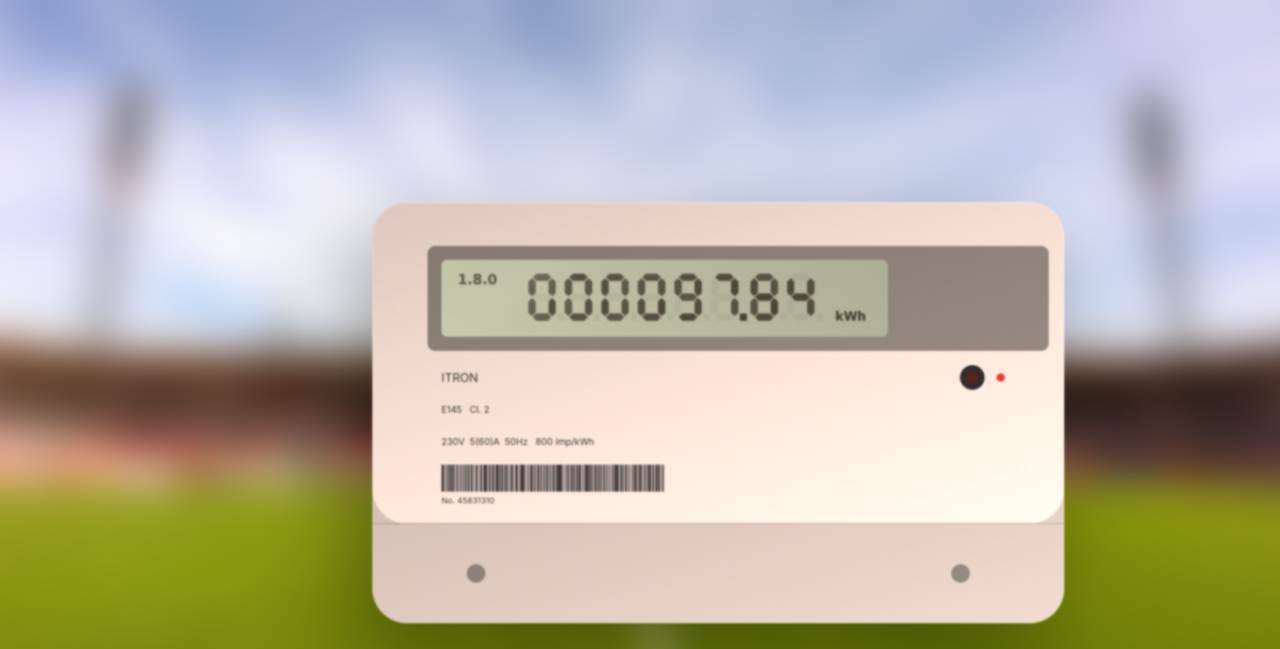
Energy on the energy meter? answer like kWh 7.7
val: kWh 97.84
